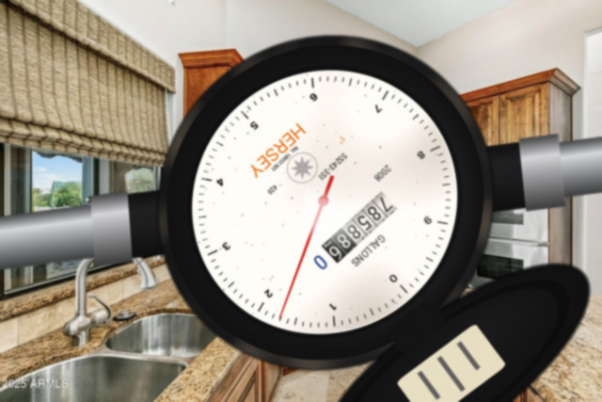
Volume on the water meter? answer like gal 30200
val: gal 7858861.7
